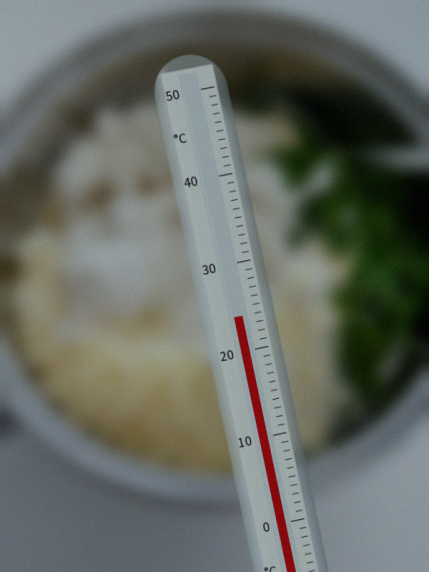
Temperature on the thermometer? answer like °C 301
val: °C 24
